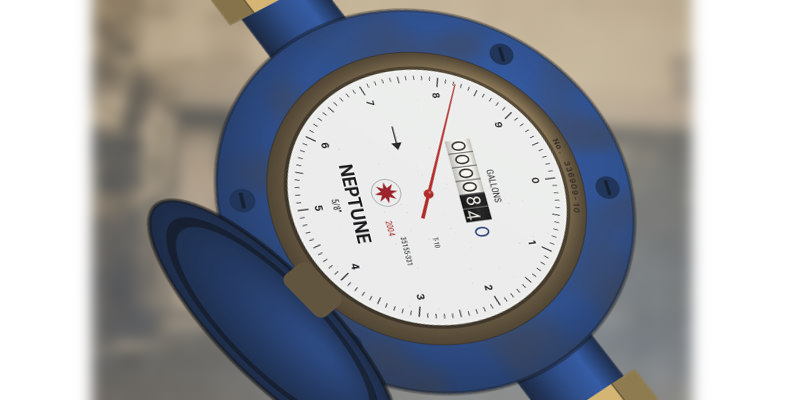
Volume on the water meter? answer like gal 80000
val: gal 838.2
